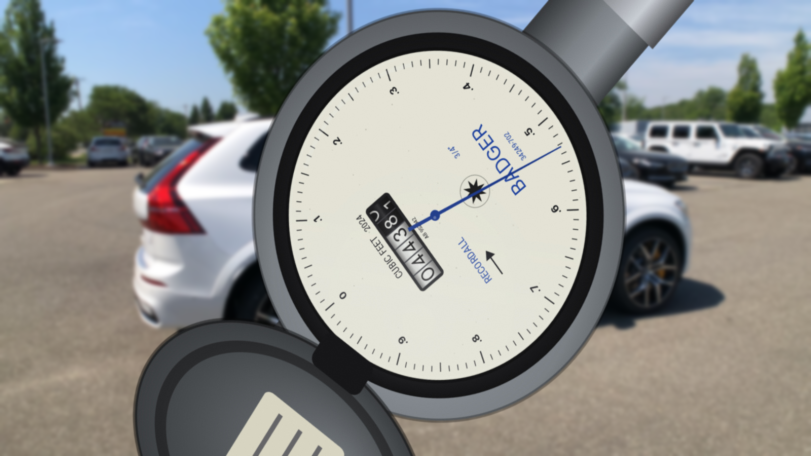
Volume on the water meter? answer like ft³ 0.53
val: ft³ 44380.53
